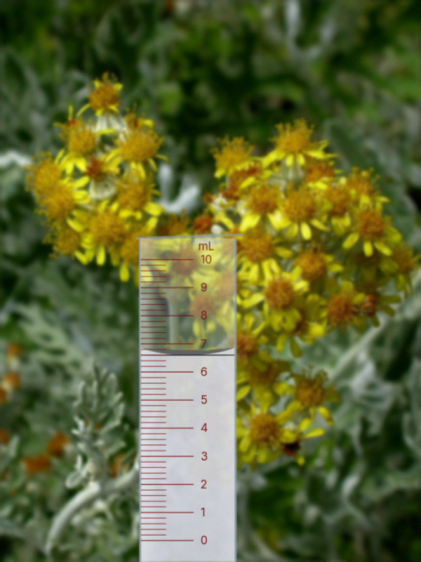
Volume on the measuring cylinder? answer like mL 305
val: mL 6.6
